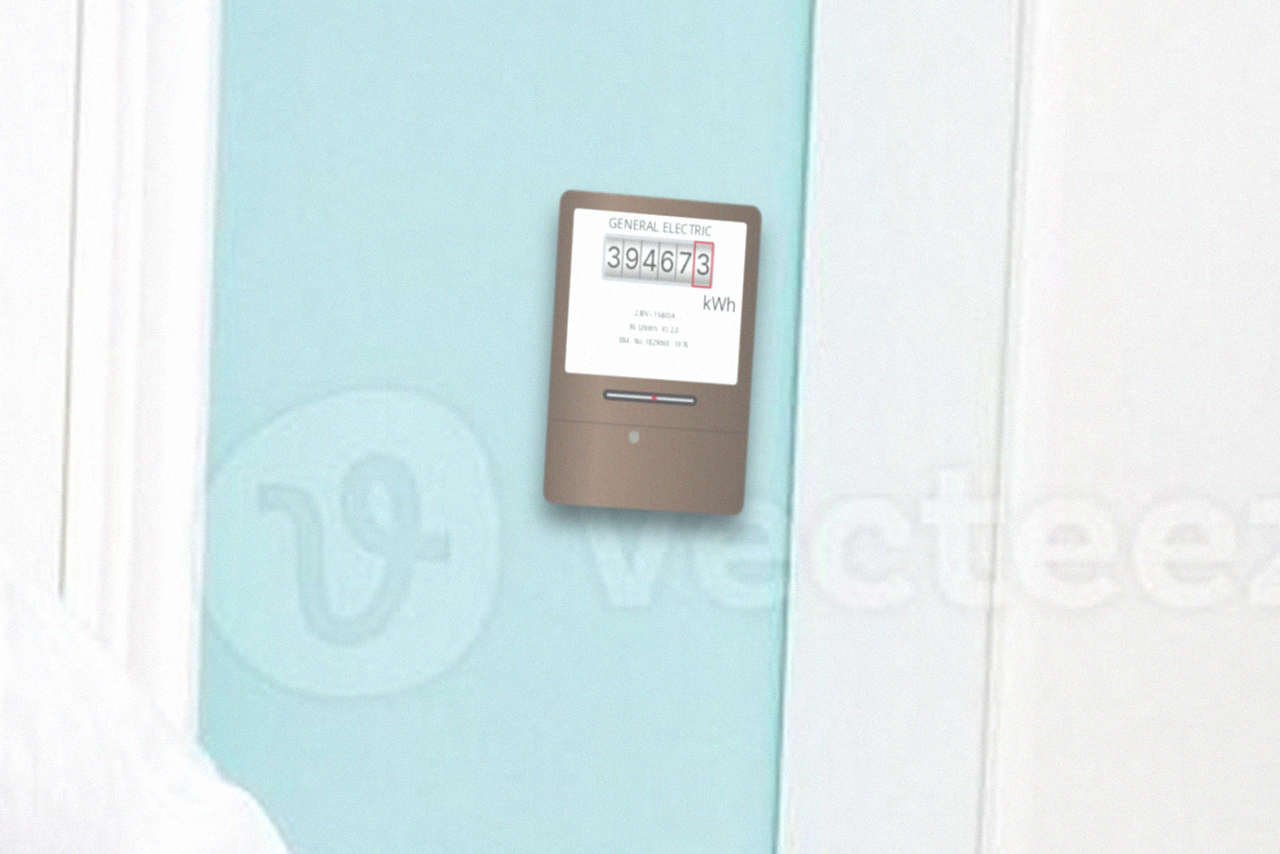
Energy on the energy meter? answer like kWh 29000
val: kWh 39467.3
